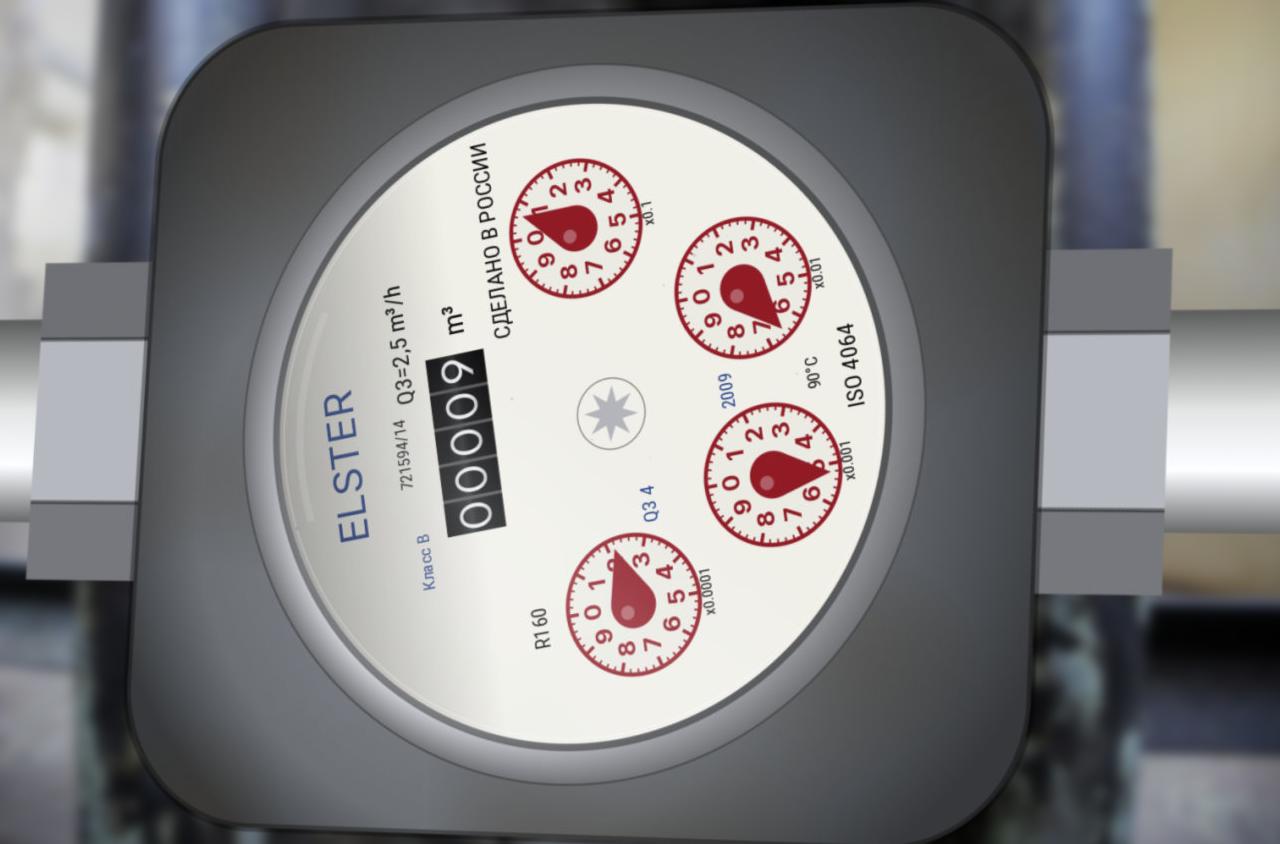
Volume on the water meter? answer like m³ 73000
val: m³ 9.0652
